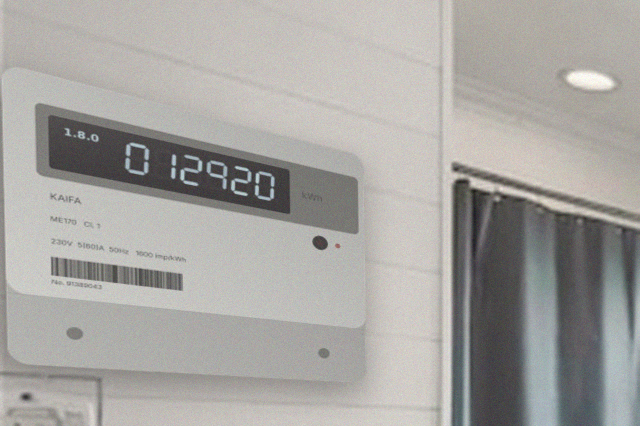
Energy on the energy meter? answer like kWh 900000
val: kWh 12920
